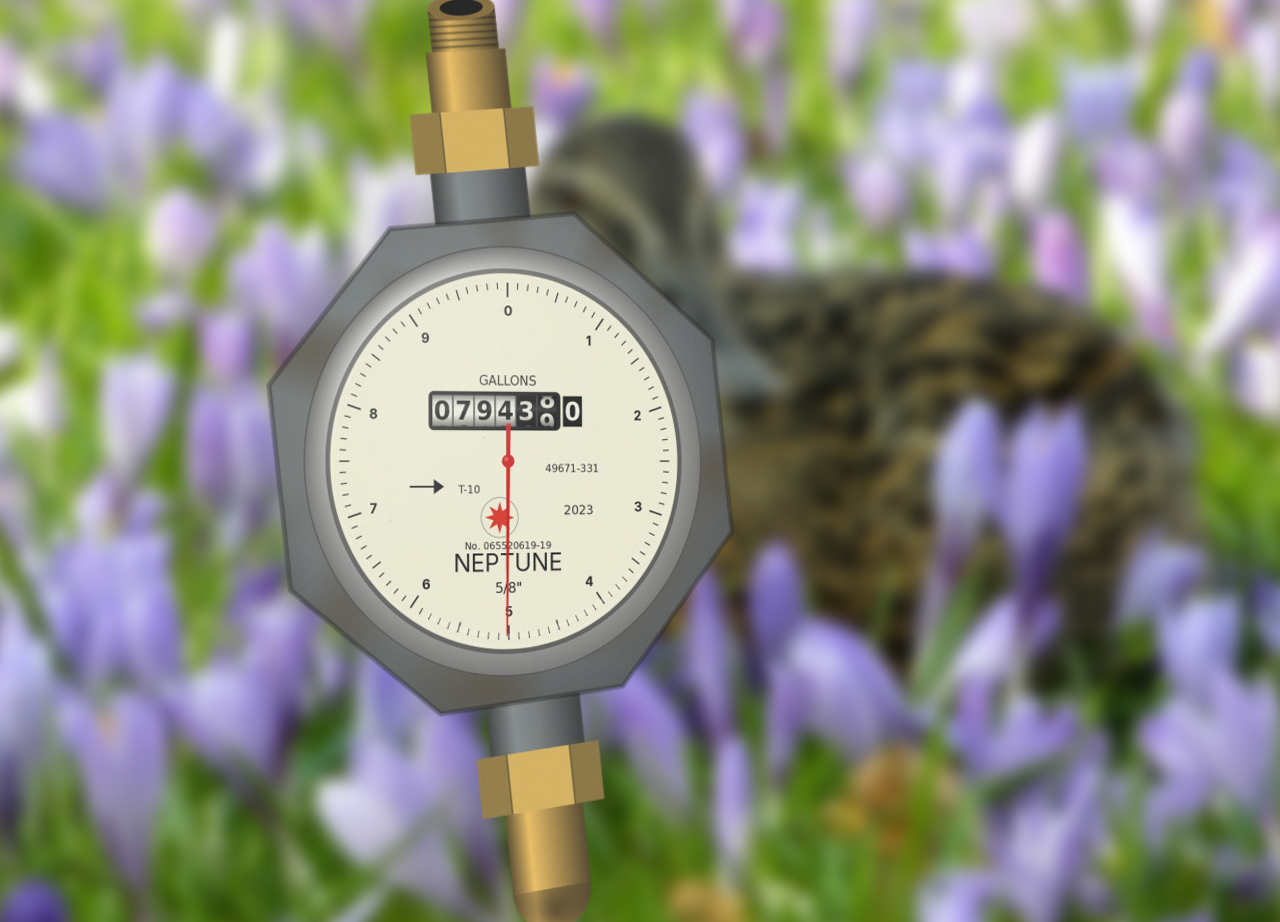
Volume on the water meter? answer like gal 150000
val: gal 794385.0
